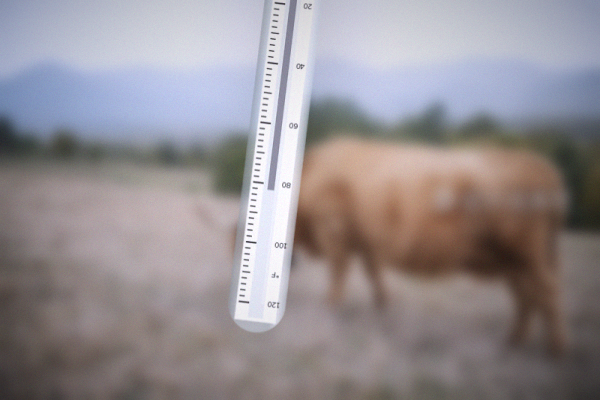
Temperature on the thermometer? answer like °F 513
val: °F 82
